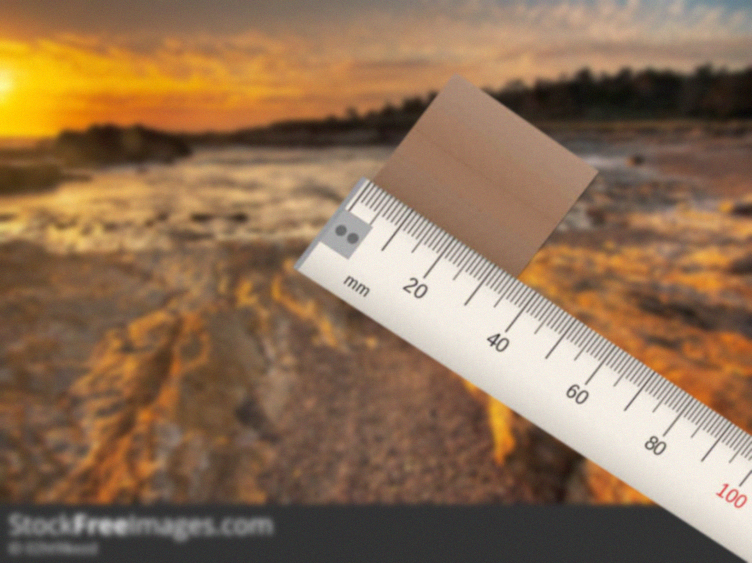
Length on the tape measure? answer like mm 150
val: mm 35
